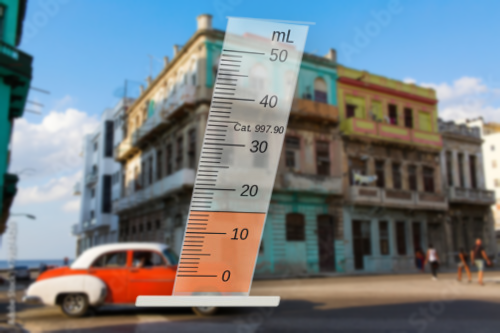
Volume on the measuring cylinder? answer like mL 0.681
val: mL 15
